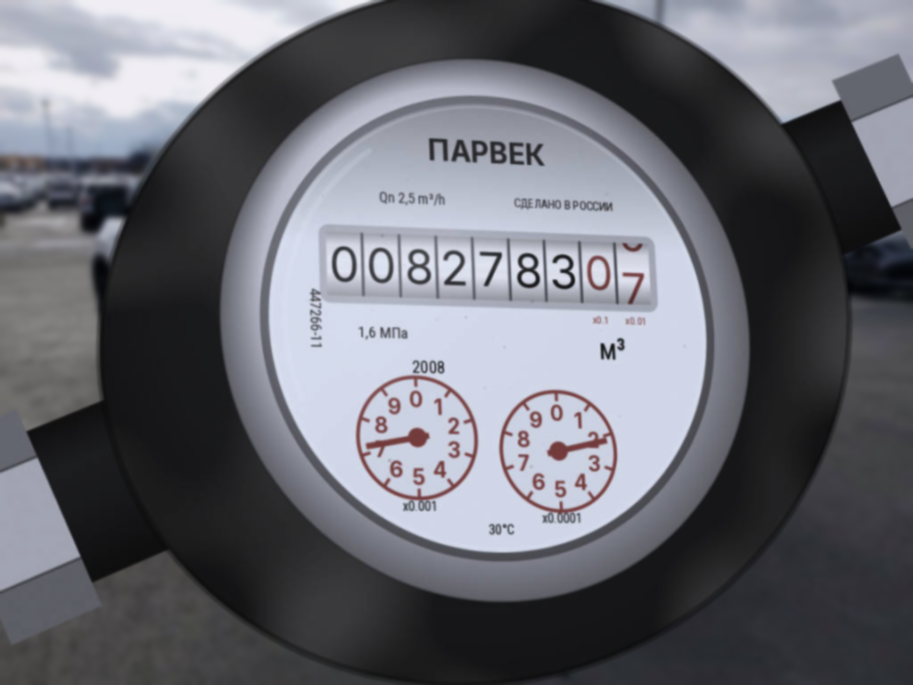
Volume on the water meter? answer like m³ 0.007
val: m³ 82783.0672
